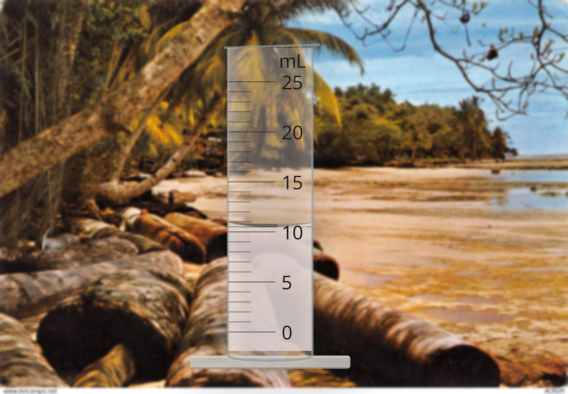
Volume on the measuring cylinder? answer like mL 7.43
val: mL 10.5
